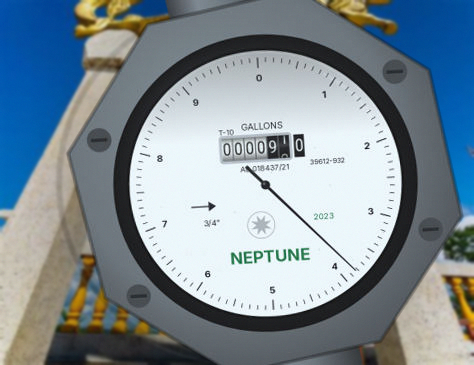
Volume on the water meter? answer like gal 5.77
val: gal 913.8
